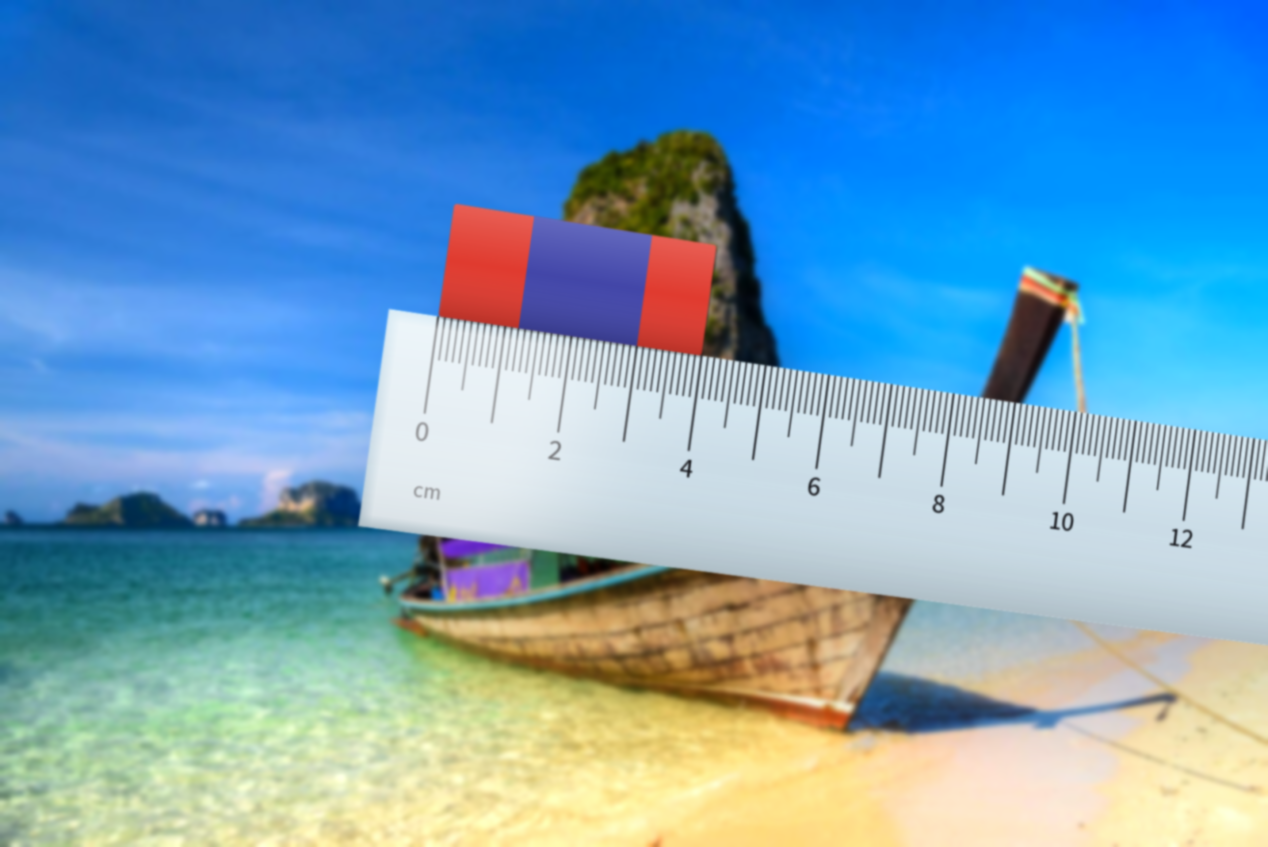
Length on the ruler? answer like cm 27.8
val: cm 4
